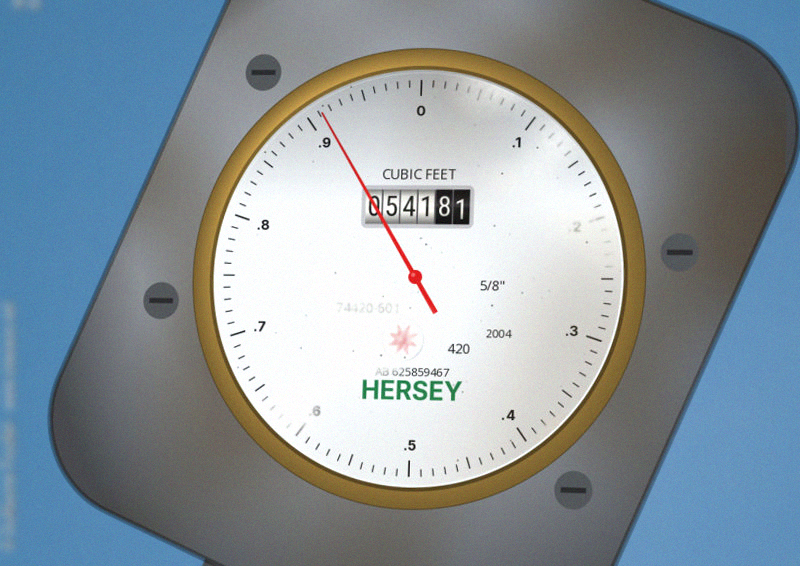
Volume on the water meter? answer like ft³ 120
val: ft³ 54180.91
